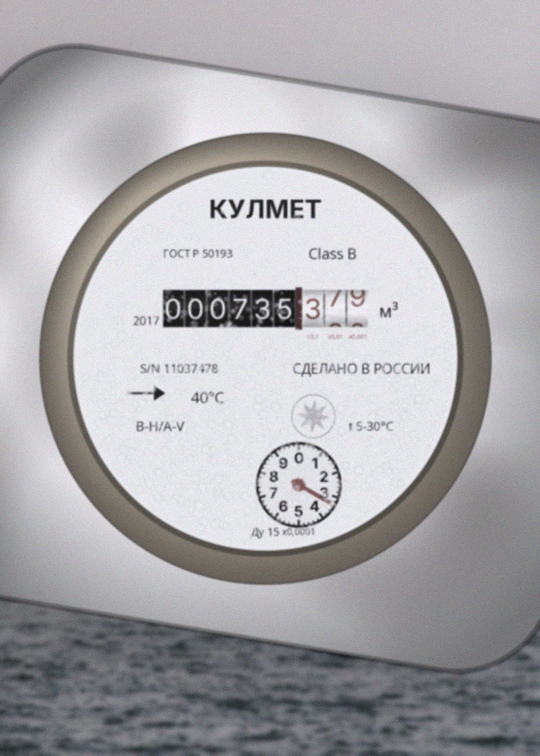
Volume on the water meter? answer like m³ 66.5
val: m³ 735.3793
